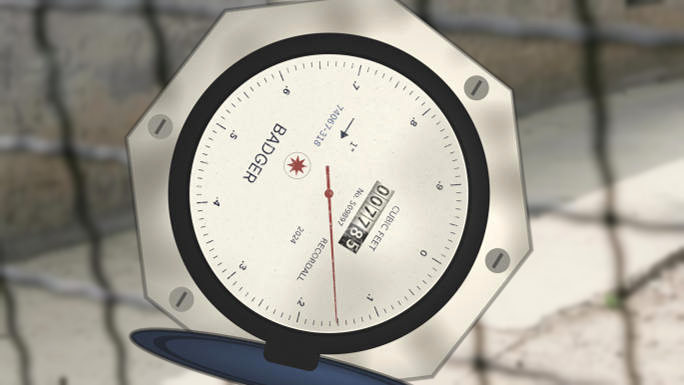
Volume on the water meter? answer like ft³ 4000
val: ft³ 7785.15
